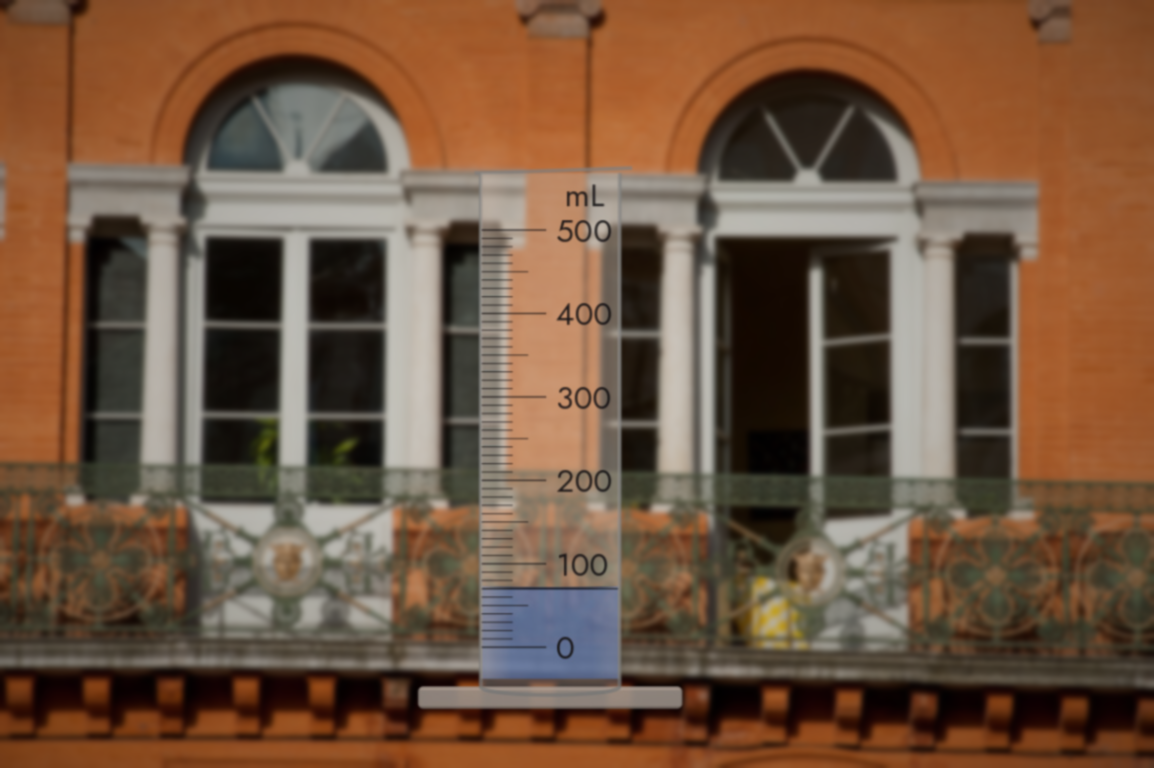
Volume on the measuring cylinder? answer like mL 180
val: mL 70
